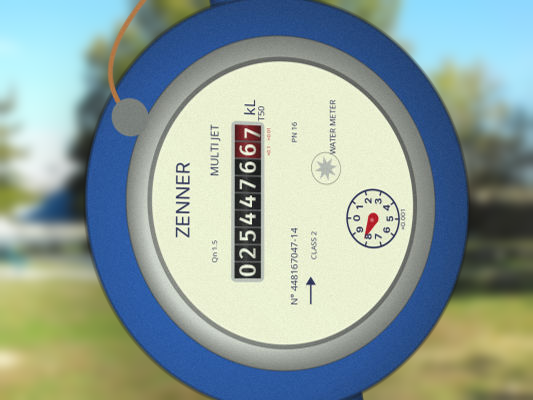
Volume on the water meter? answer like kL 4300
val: kL 254476.668
